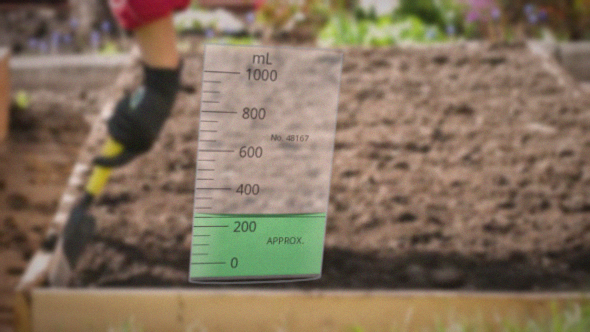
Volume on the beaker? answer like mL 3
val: mL 250
